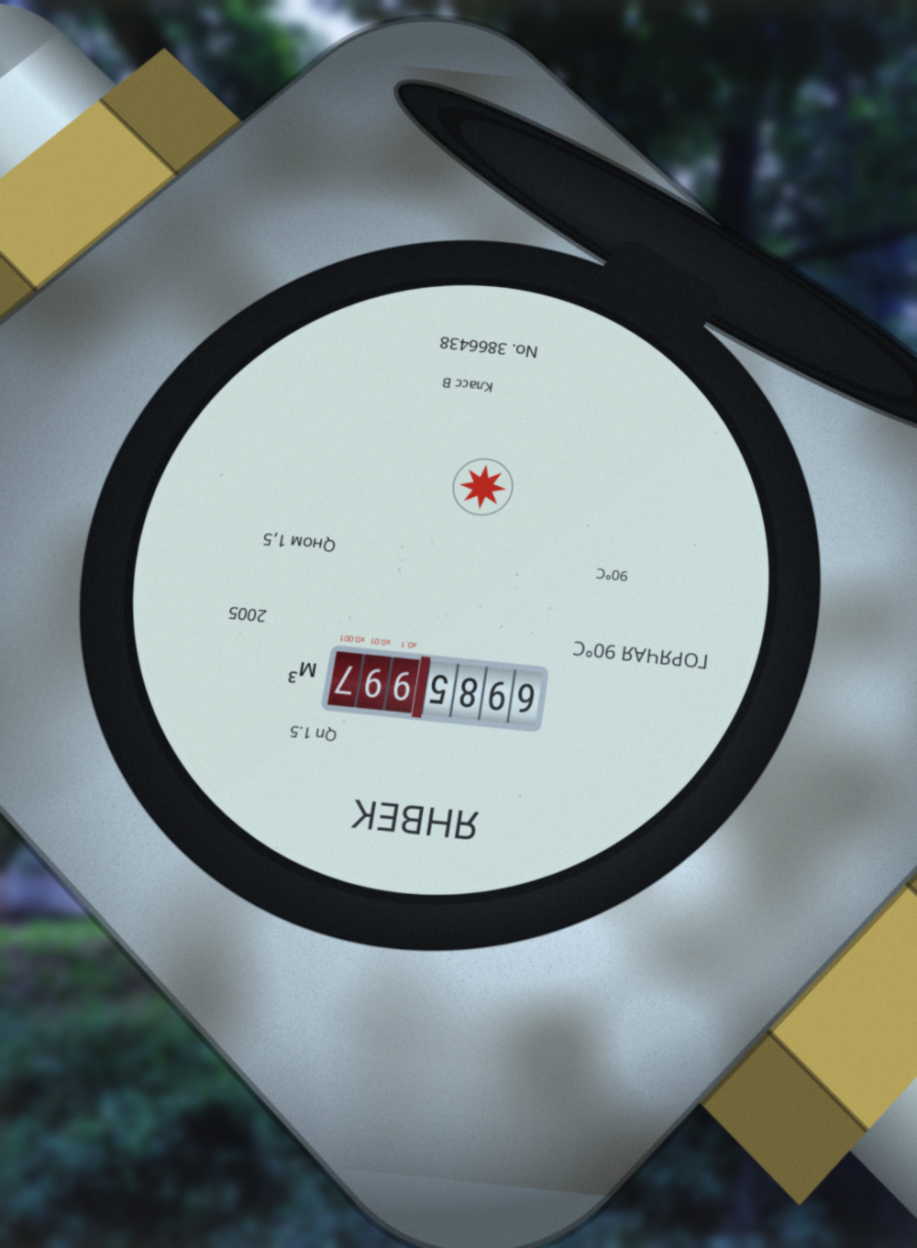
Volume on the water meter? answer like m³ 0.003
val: m³ 6985.997
